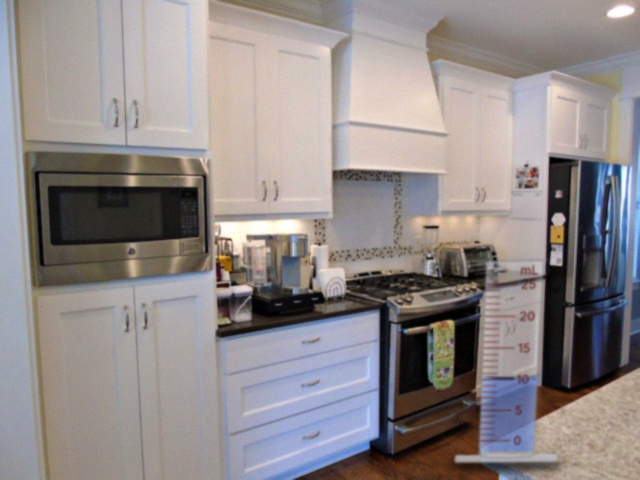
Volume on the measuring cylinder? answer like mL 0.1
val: mL 10
